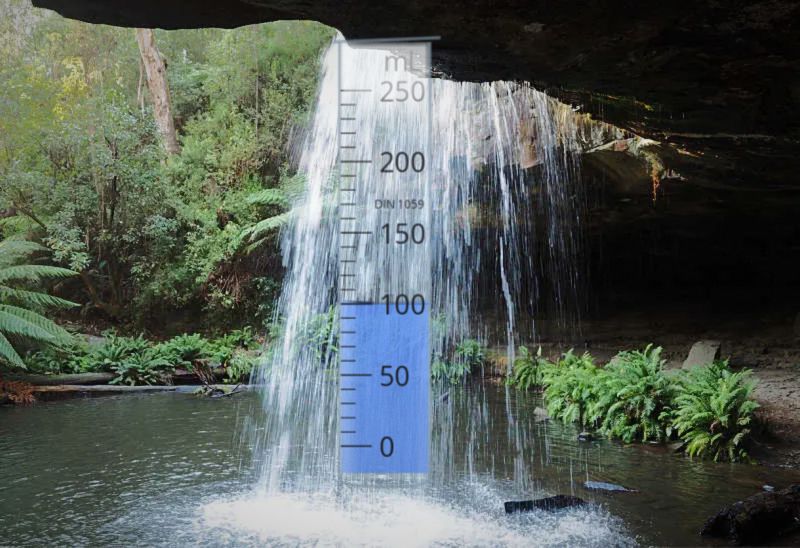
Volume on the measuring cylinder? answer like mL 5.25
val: mL 100
